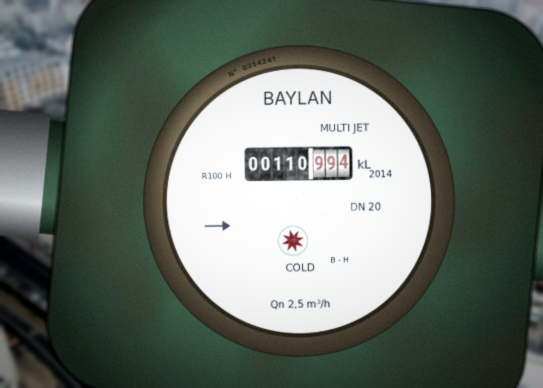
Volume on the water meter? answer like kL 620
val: kL 110.994
